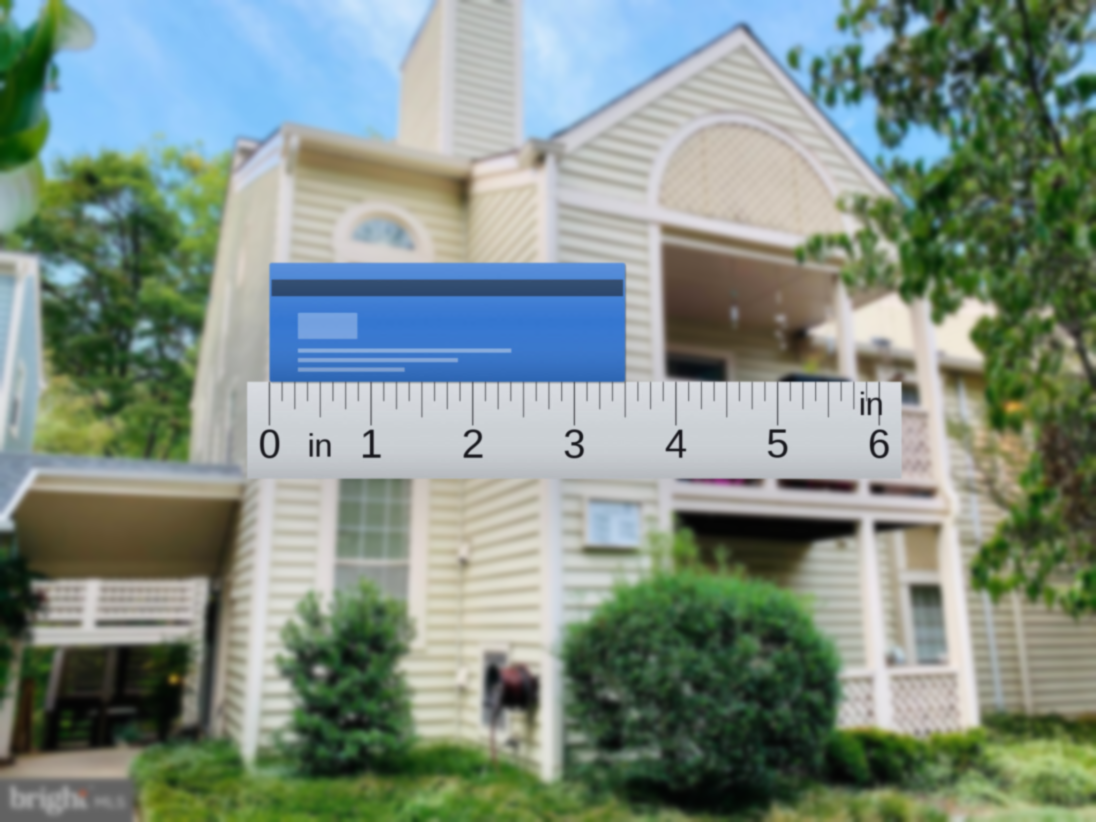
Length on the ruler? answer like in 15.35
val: in 3.5
